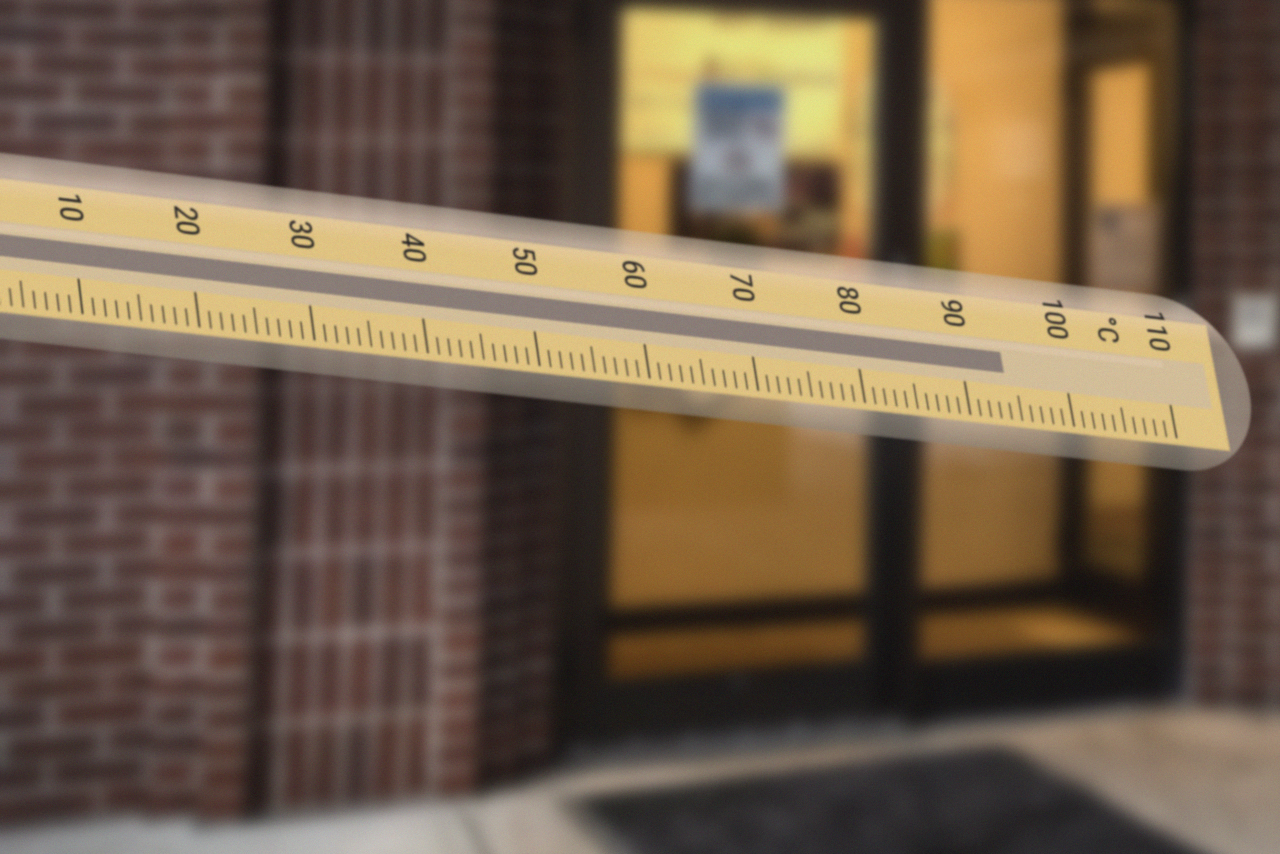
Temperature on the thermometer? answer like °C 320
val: °C 94
